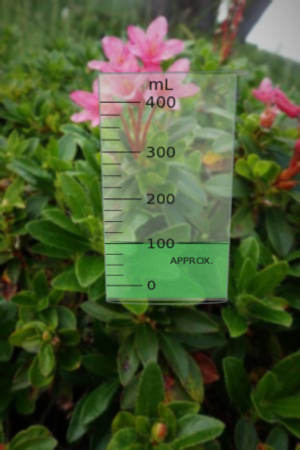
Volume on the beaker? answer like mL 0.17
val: mL 100
